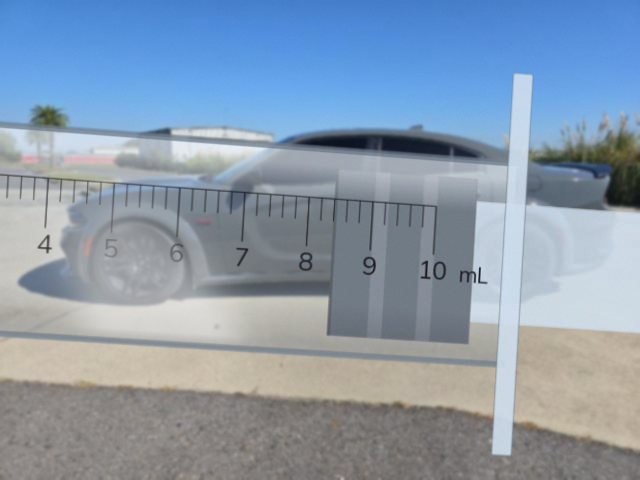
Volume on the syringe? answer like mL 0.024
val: mL 8.4
